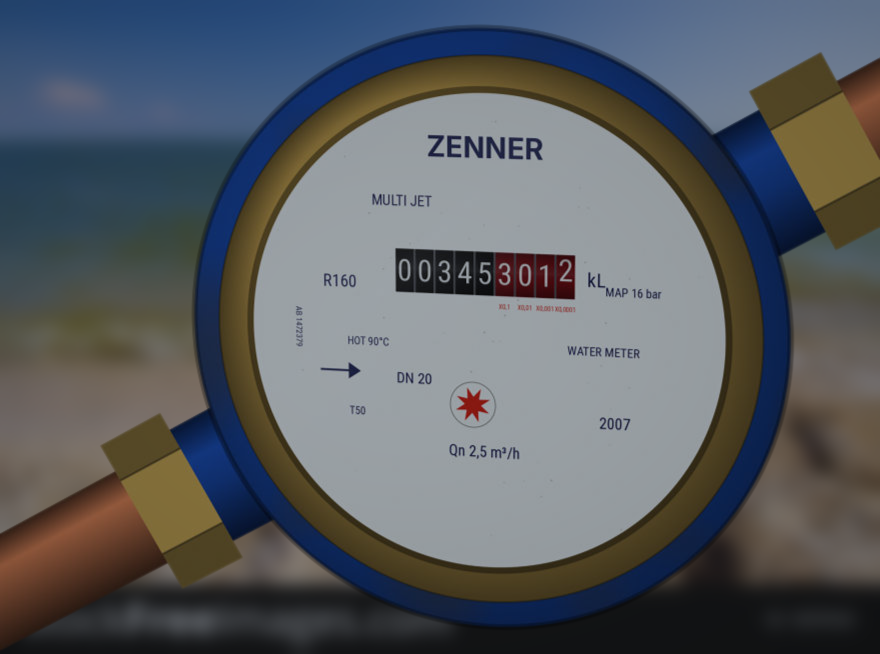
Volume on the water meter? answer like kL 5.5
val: kL 345.3012
